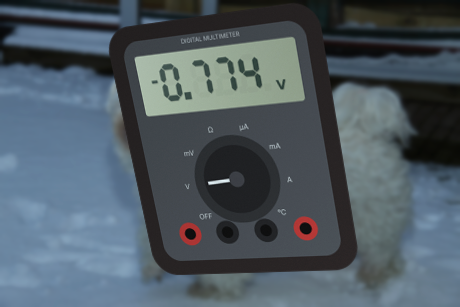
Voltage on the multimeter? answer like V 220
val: V -0.774
